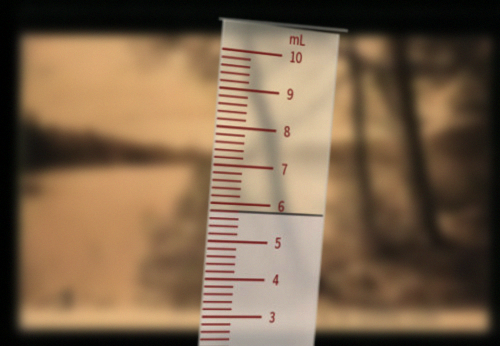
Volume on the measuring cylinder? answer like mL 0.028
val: mL 5.8
